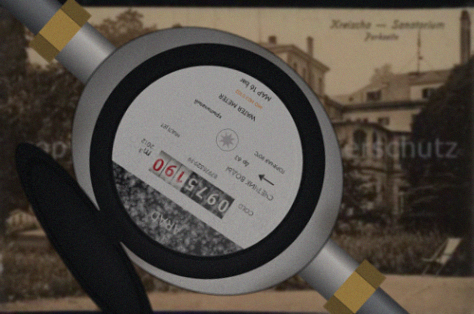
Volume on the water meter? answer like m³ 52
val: m³ 975.190
